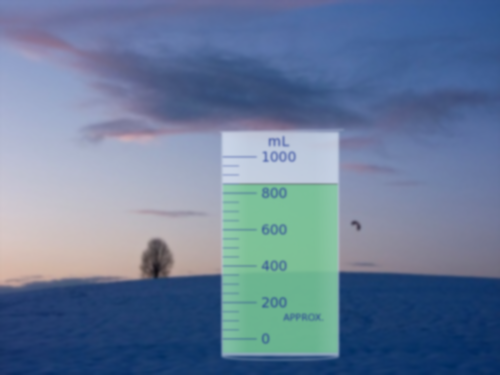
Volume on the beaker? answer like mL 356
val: mL 850
